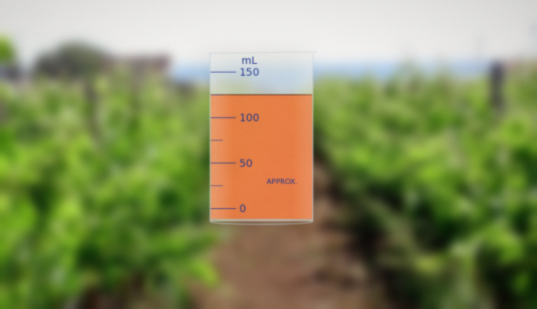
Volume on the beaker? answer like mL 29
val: mL 125
